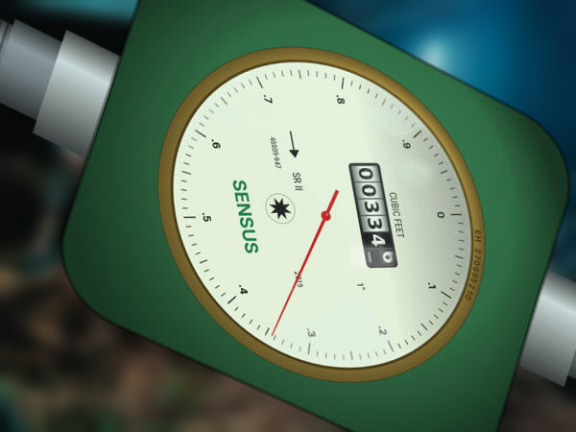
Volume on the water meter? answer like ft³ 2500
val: ft³ 3346.34
